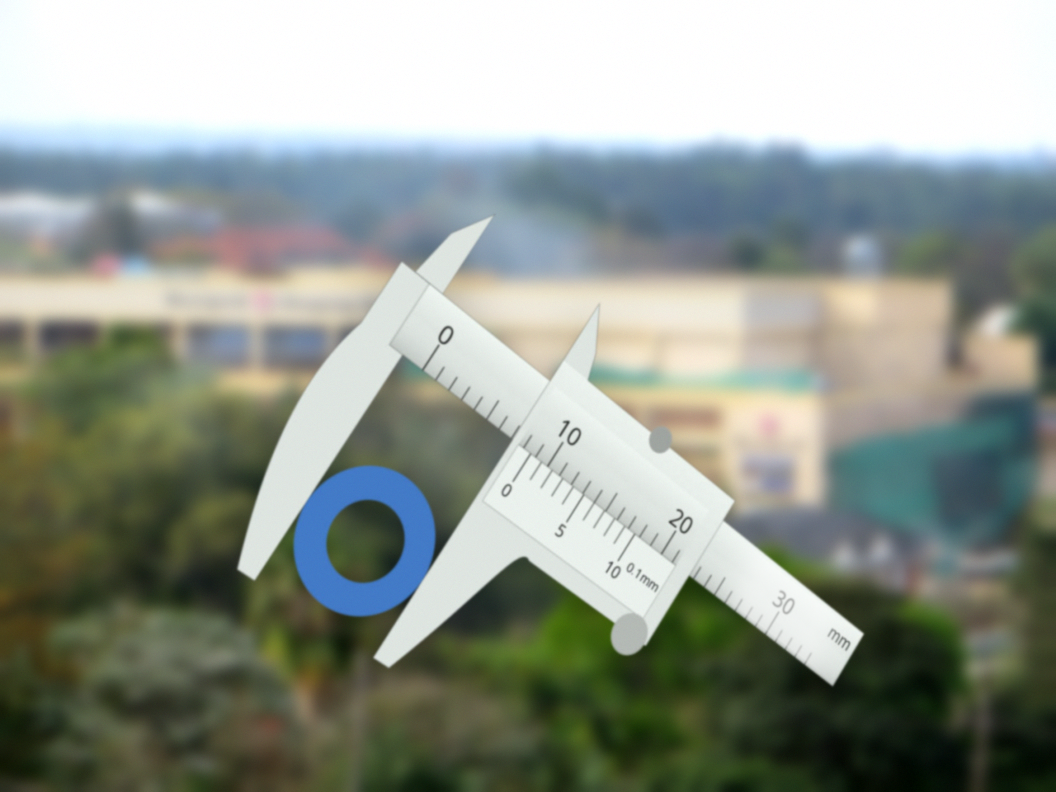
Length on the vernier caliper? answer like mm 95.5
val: mm 8.6
